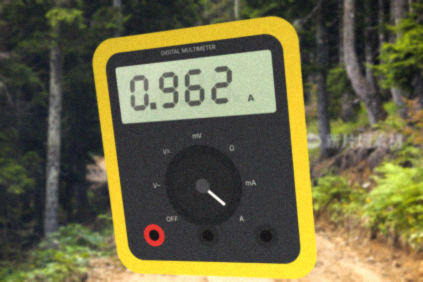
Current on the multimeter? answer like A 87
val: A 0.962
